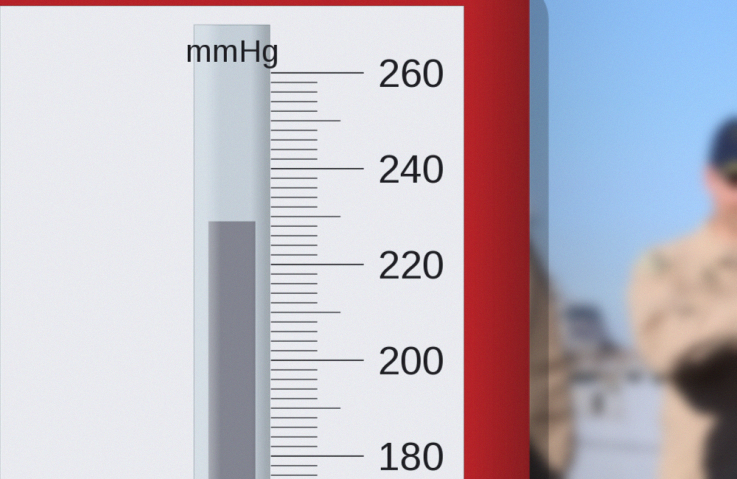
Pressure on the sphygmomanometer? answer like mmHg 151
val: mmHg 229
